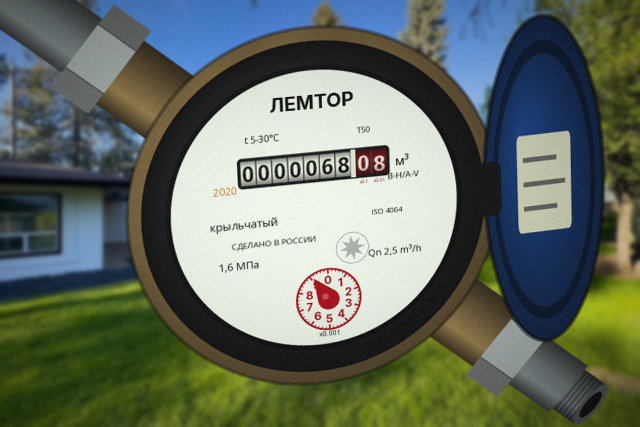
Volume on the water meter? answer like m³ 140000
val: m³ 68.079
